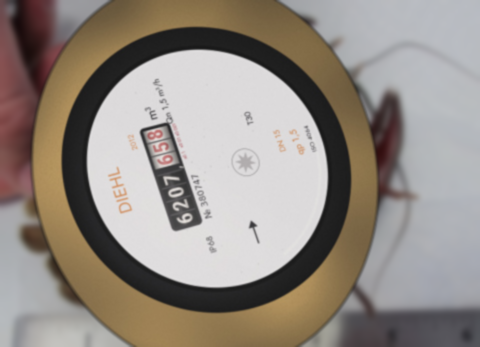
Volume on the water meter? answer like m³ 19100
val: m³ 6207.658
